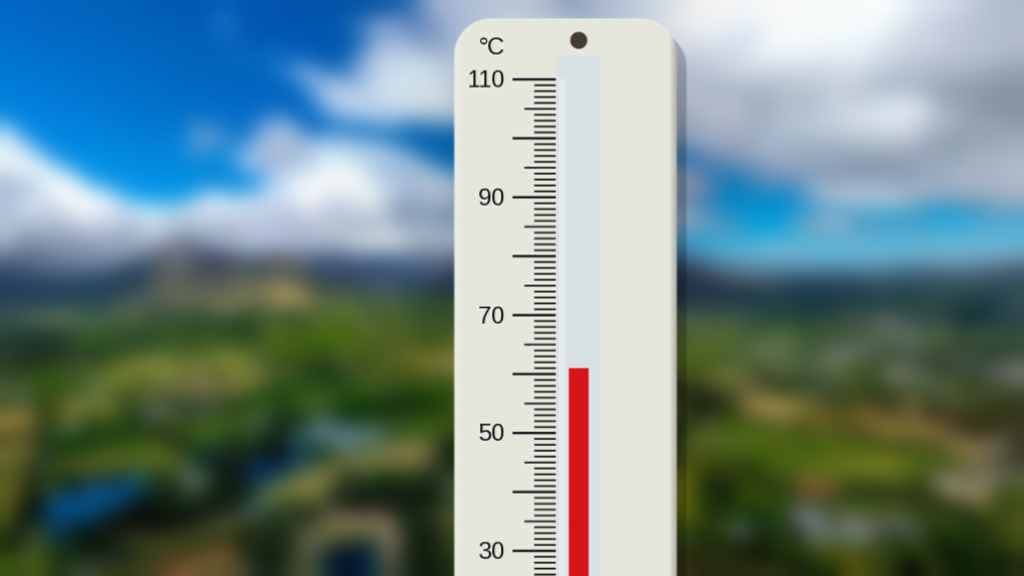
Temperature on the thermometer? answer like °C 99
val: °C 61
